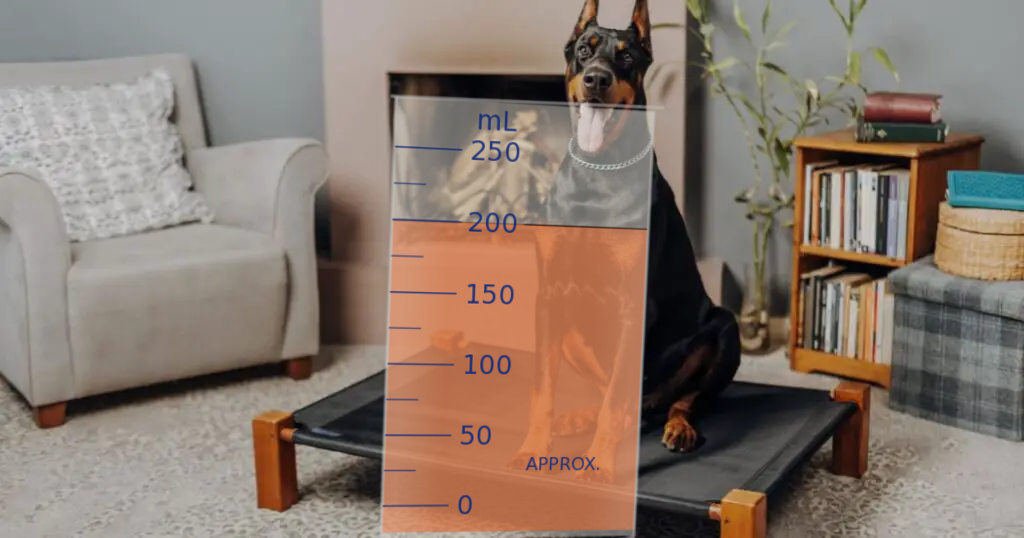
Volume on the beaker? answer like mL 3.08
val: mL 200
